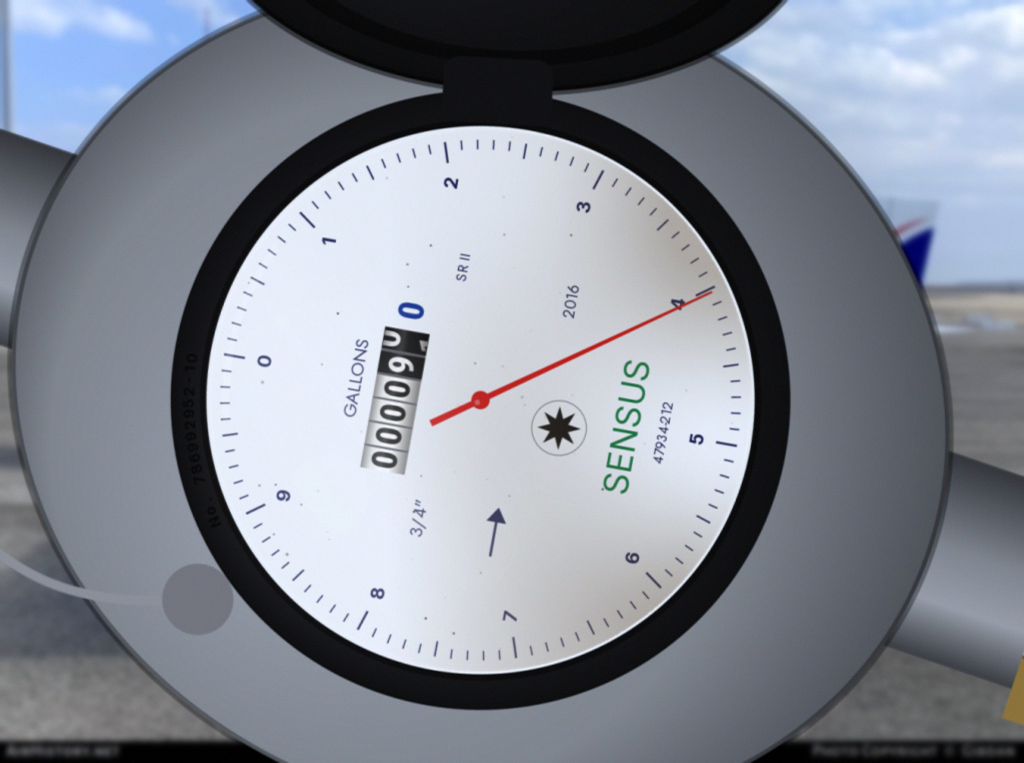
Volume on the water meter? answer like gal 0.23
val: gal 904.0
